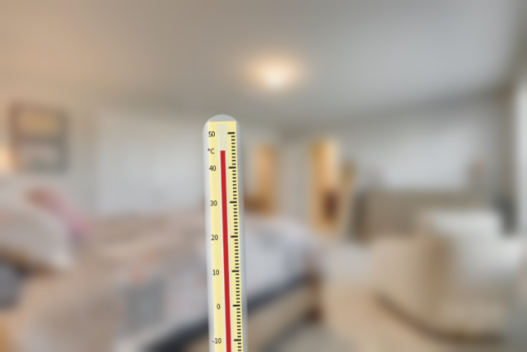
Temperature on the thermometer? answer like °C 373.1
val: °C 45
